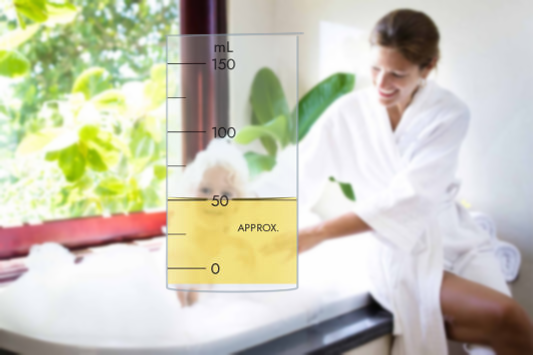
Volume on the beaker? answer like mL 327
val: mL 50
